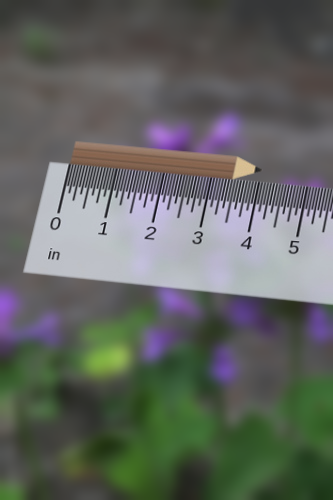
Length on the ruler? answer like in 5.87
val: in 4
